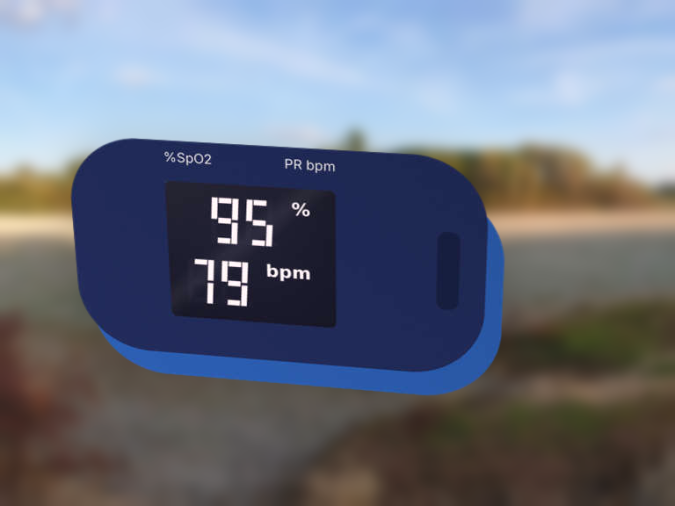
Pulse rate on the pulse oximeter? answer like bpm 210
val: bpm 79
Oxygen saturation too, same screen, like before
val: % 95
